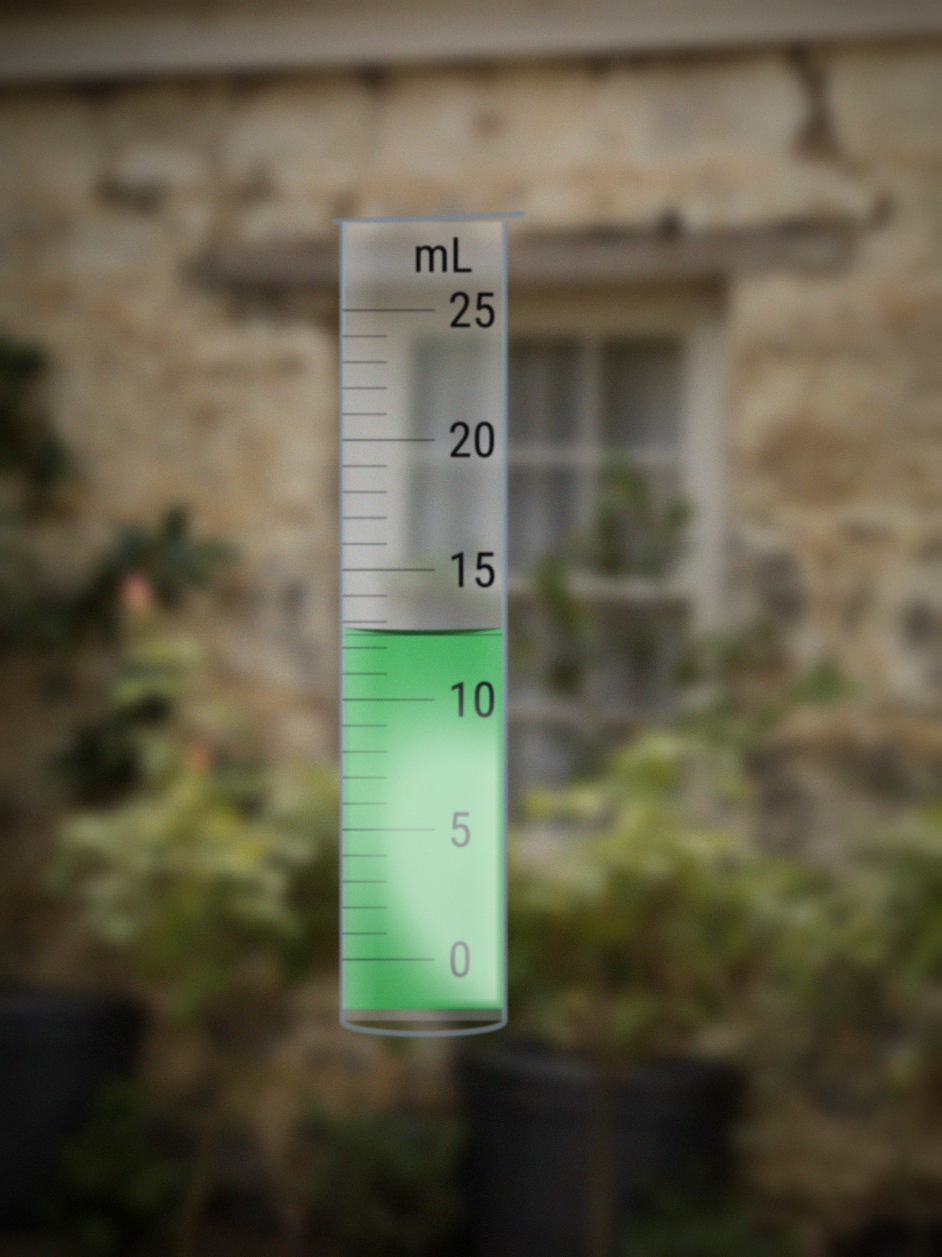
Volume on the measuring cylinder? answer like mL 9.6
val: mL 12.5
